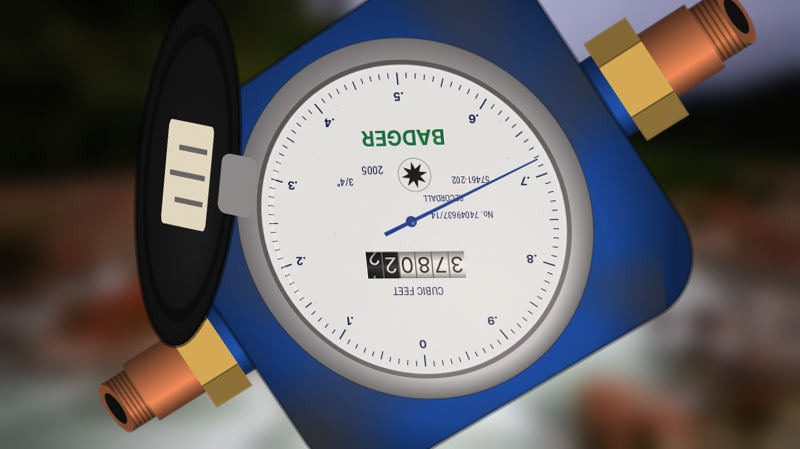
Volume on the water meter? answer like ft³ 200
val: ft³ 378021.68
